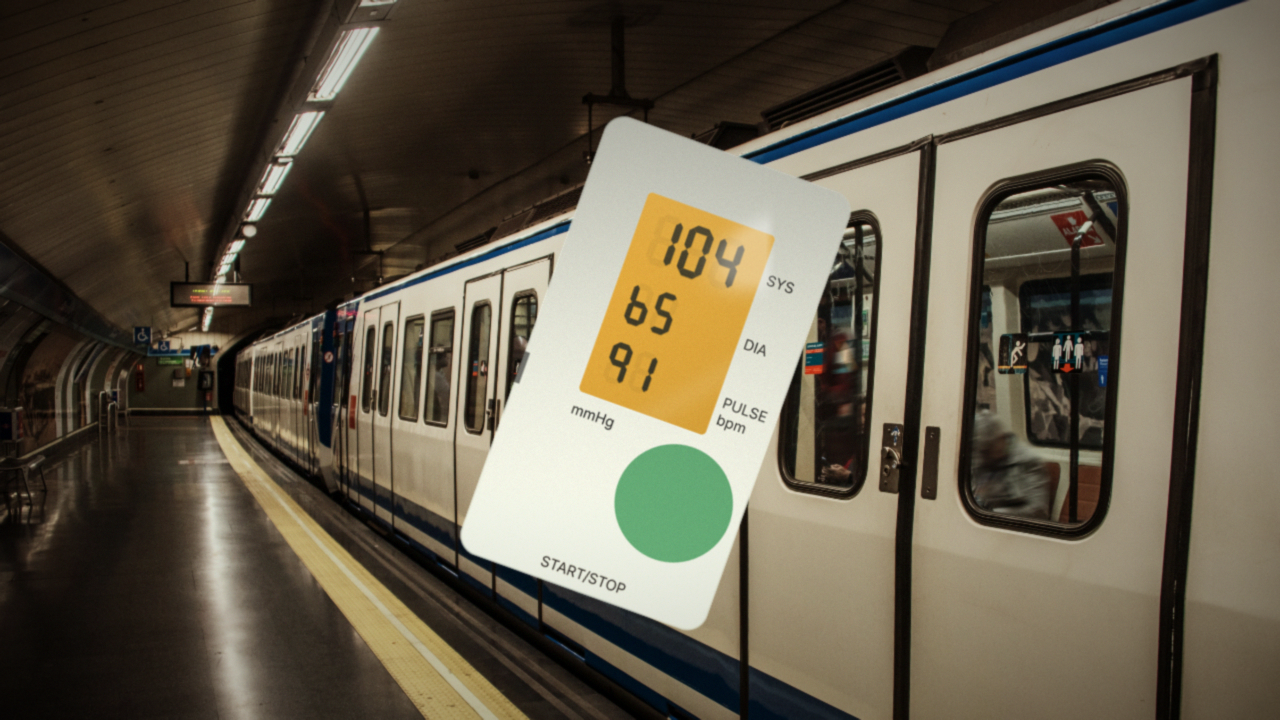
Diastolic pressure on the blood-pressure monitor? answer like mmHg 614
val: mmHg 65
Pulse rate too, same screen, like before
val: bpm 91
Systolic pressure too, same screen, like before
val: mmHg 104
